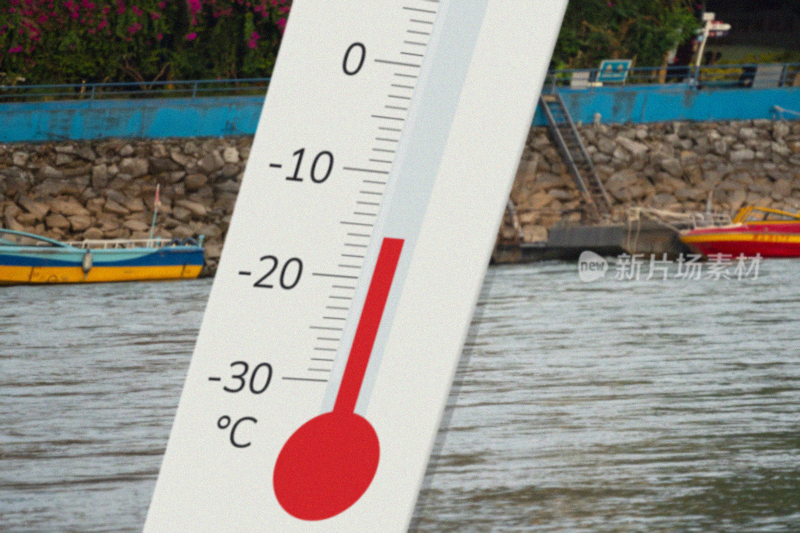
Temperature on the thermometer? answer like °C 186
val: °C -16
